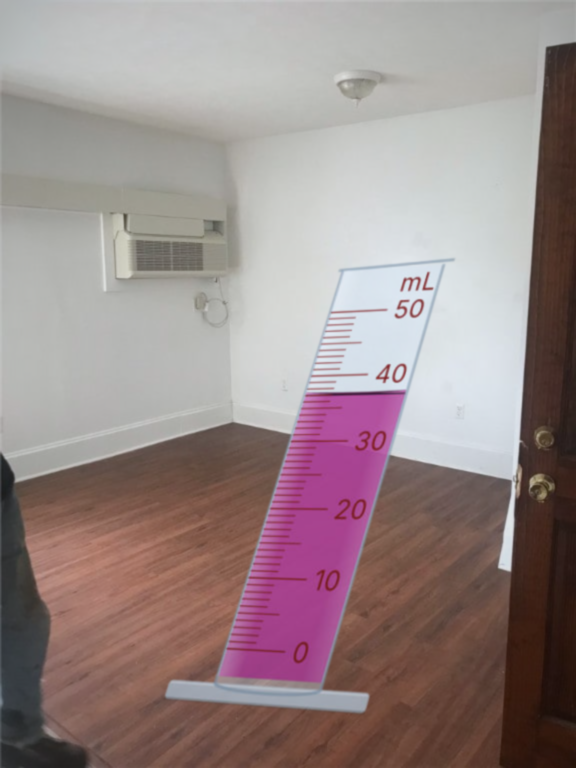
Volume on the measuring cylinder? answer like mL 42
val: mL 37
